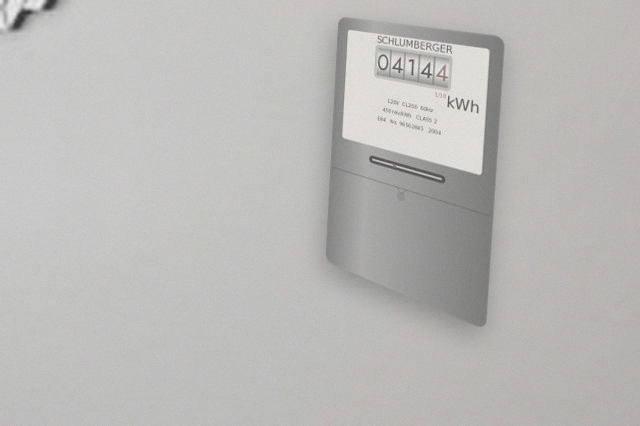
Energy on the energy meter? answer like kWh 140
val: kWh 414.4
